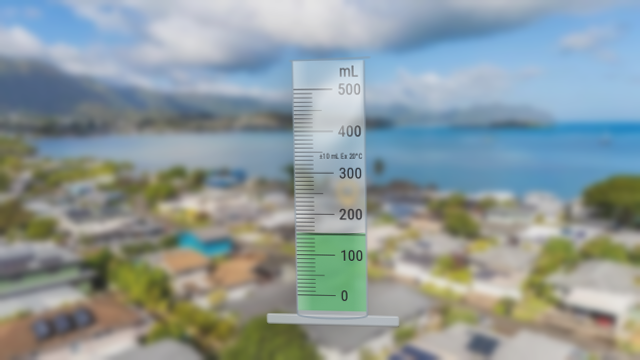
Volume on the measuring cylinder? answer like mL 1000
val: mL 150
